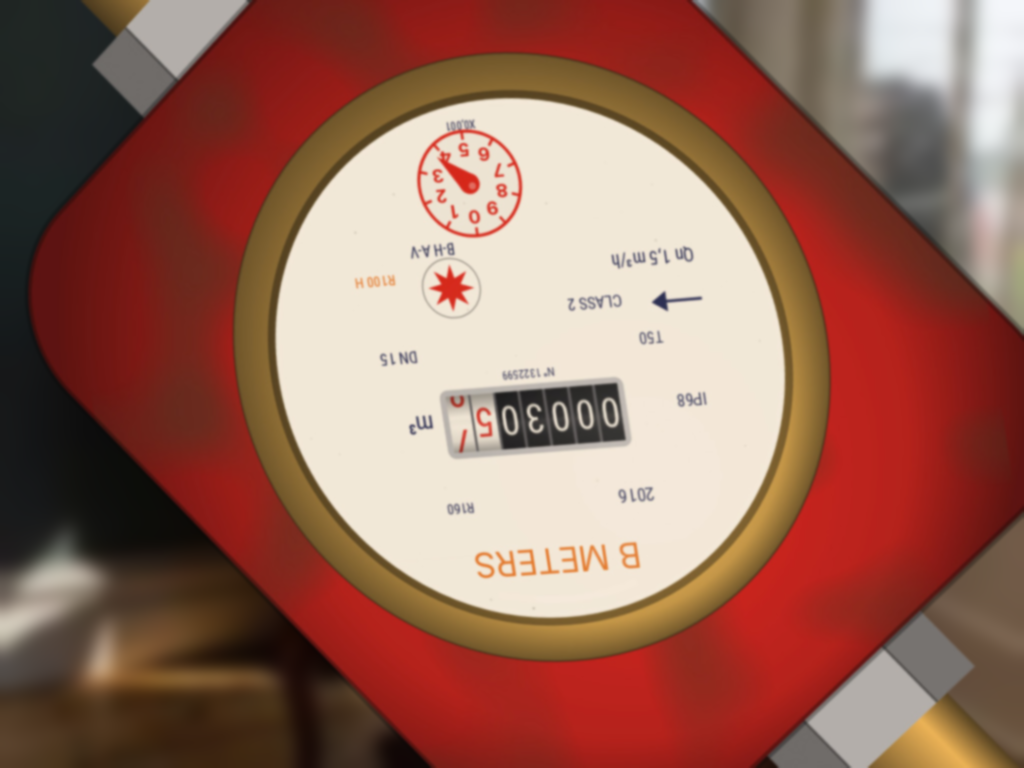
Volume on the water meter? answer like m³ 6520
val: m³ 30.573
